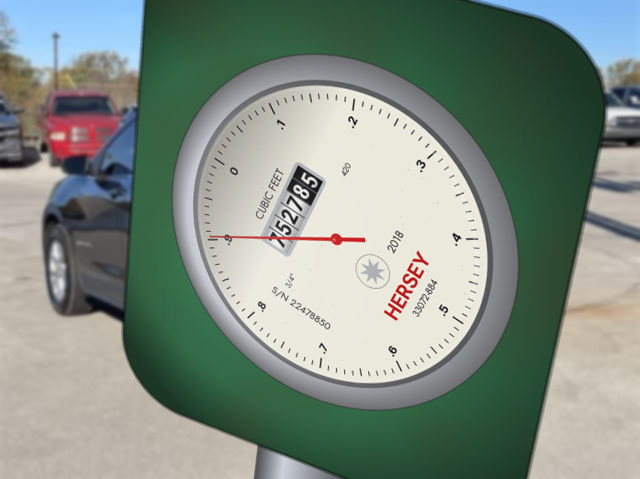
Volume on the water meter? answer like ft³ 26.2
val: ft³ 752784.90
